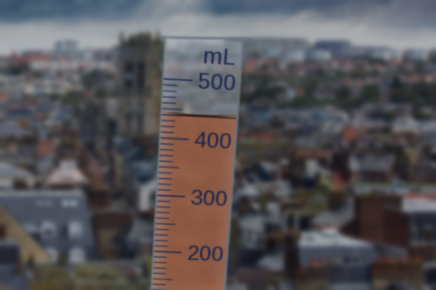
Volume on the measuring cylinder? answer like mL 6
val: mL 440
